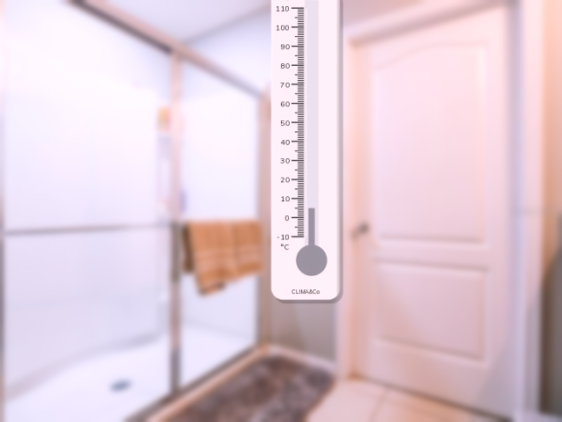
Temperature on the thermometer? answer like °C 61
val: °C 5
